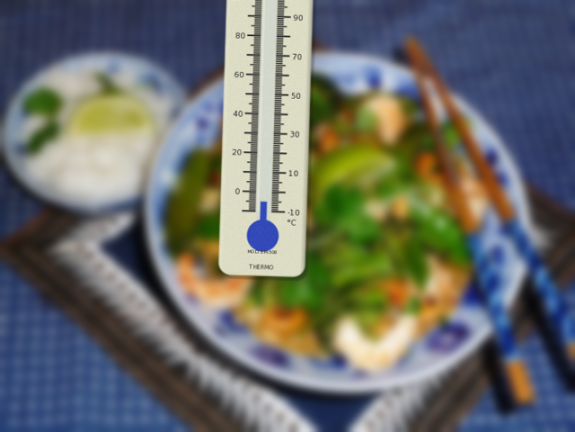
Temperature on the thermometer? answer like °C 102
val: °C -5
